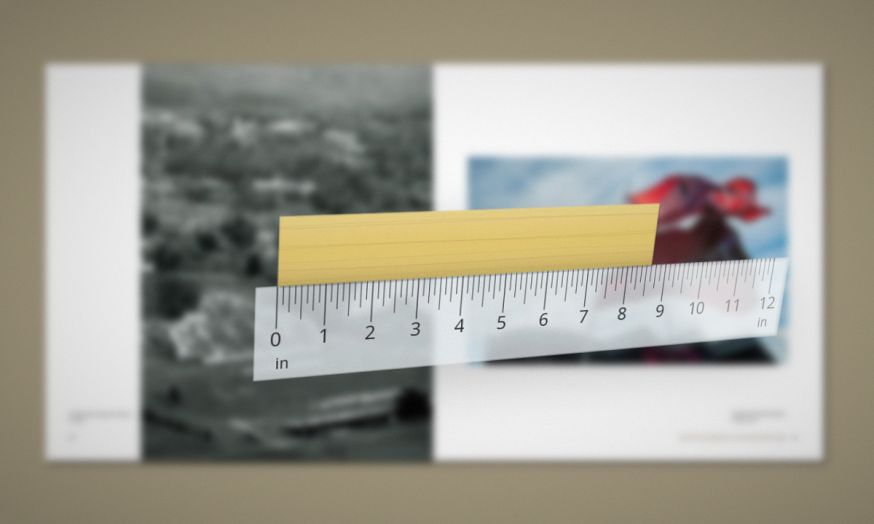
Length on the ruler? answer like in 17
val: in 8.625
